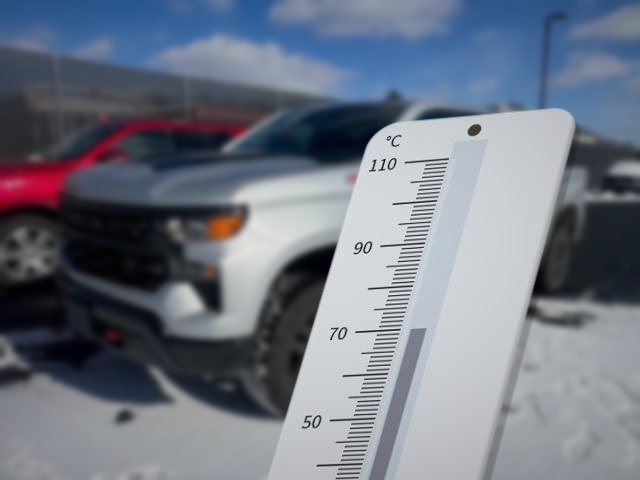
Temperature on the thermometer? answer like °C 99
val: °C 70
